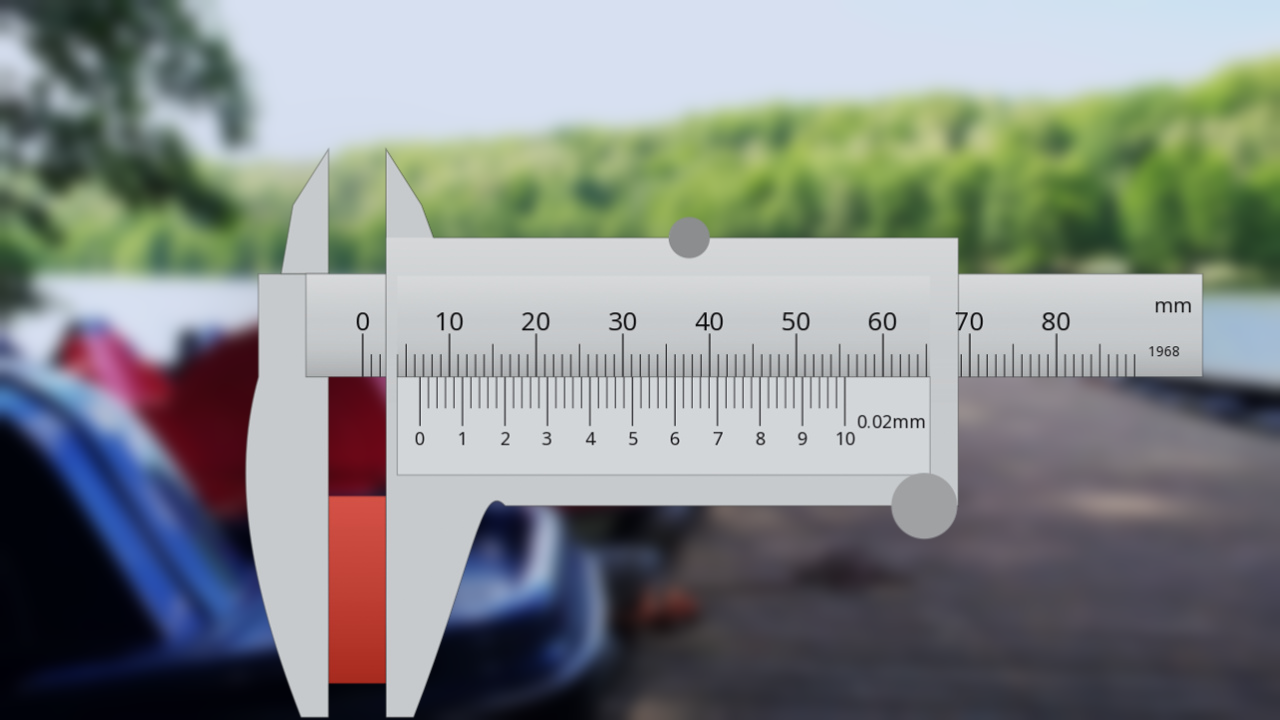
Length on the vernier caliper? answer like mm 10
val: mm 6.6
